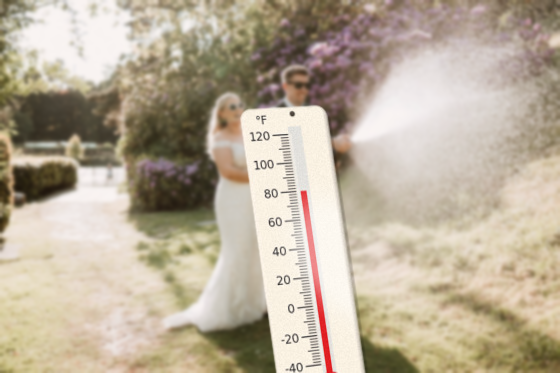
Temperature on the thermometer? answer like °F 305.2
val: °F 80
